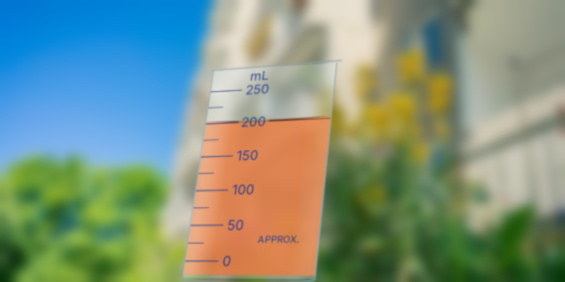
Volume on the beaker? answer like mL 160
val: mL 200
